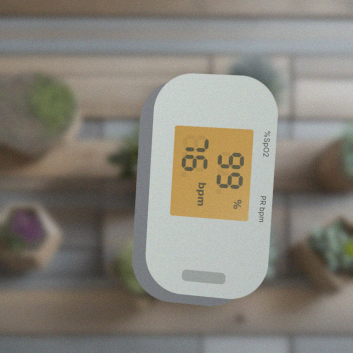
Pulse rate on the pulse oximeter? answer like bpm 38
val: bpm 76
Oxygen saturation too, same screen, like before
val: % 99
